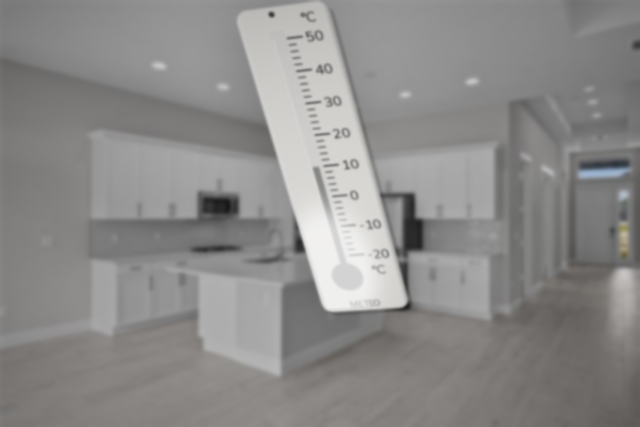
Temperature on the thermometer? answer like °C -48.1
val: °C 10
